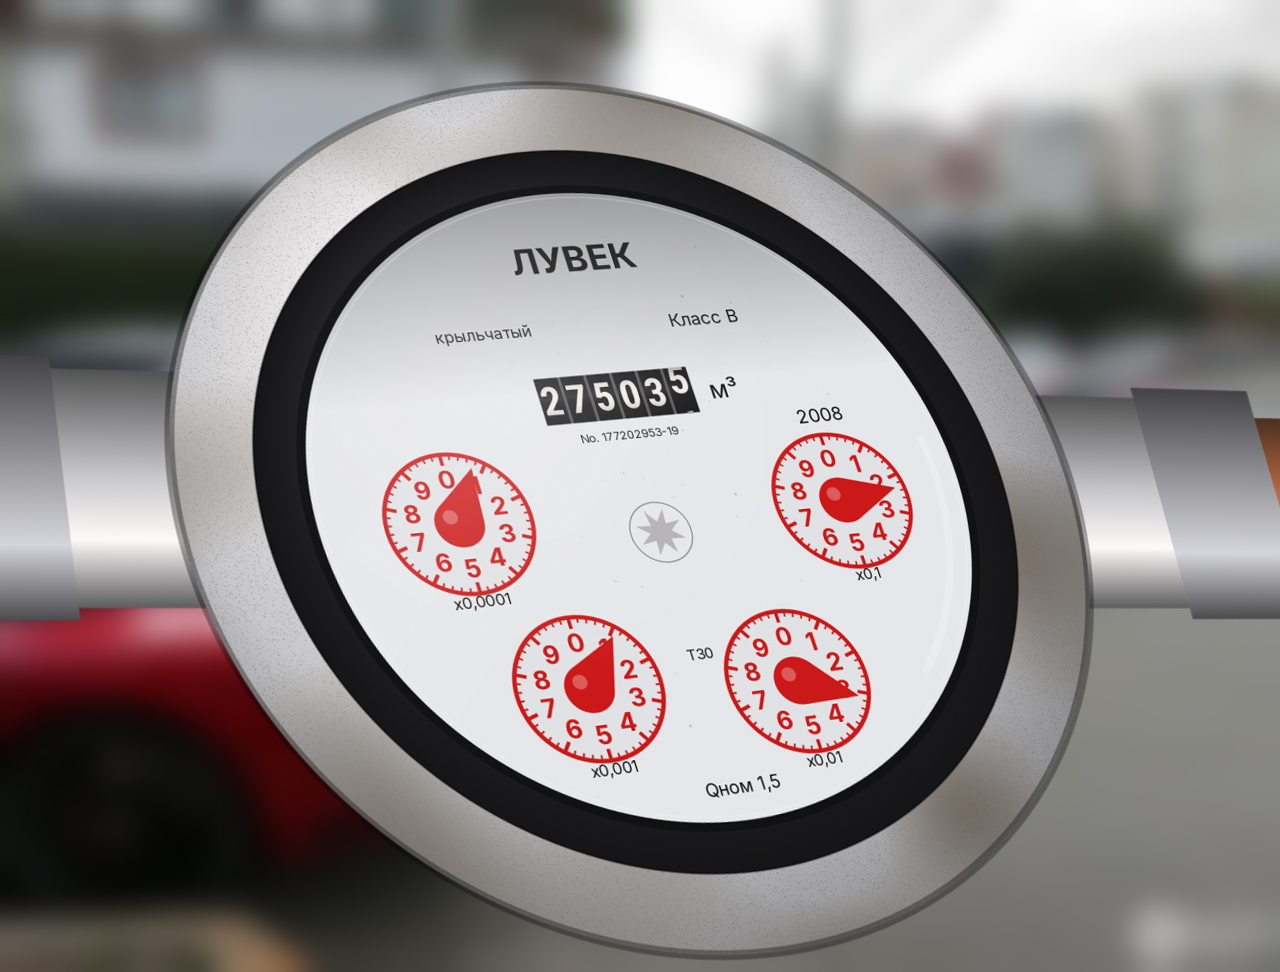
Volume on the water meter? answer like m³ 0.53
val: m³ 275035.2310
